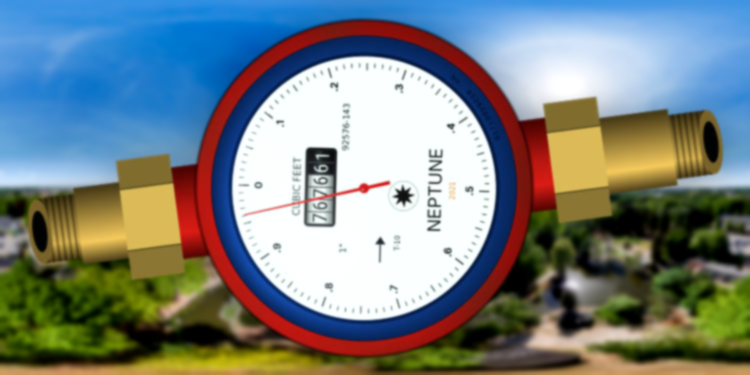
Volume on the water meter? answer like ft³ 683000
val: ft³ 767660.96
